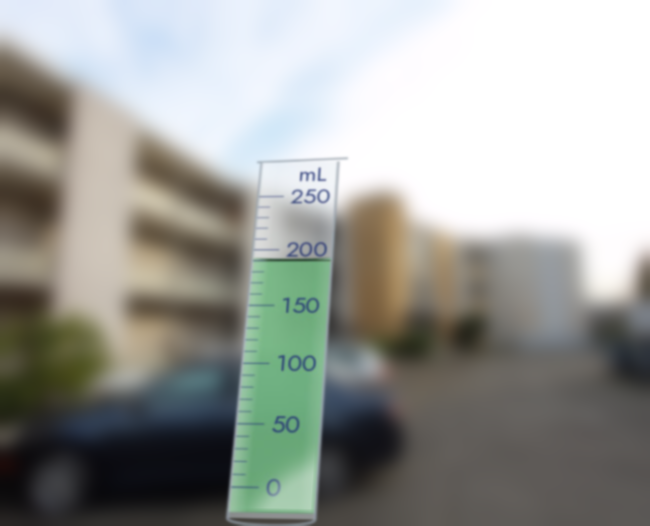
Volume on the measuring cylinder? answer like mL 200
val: mL 190
